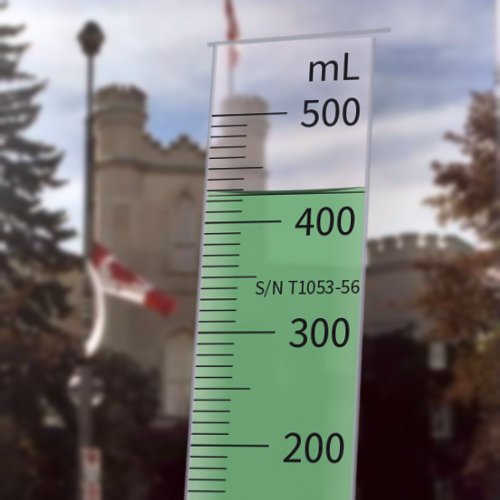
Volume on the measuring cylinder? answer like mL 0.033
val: mL 425
